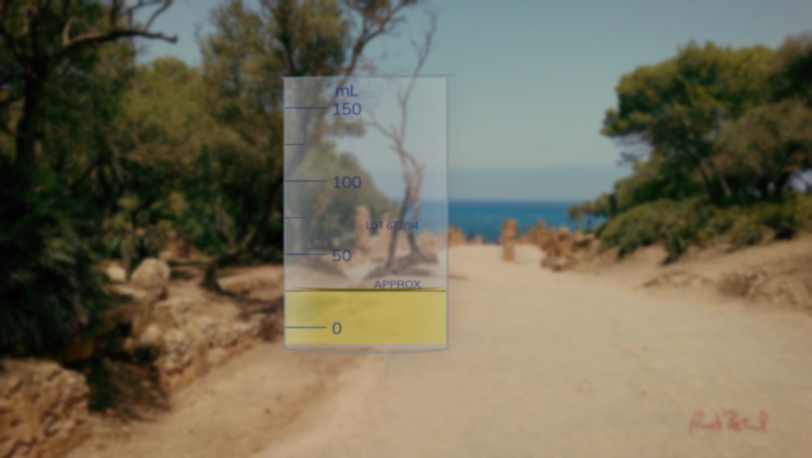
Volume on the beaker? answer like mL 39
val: mL 25
